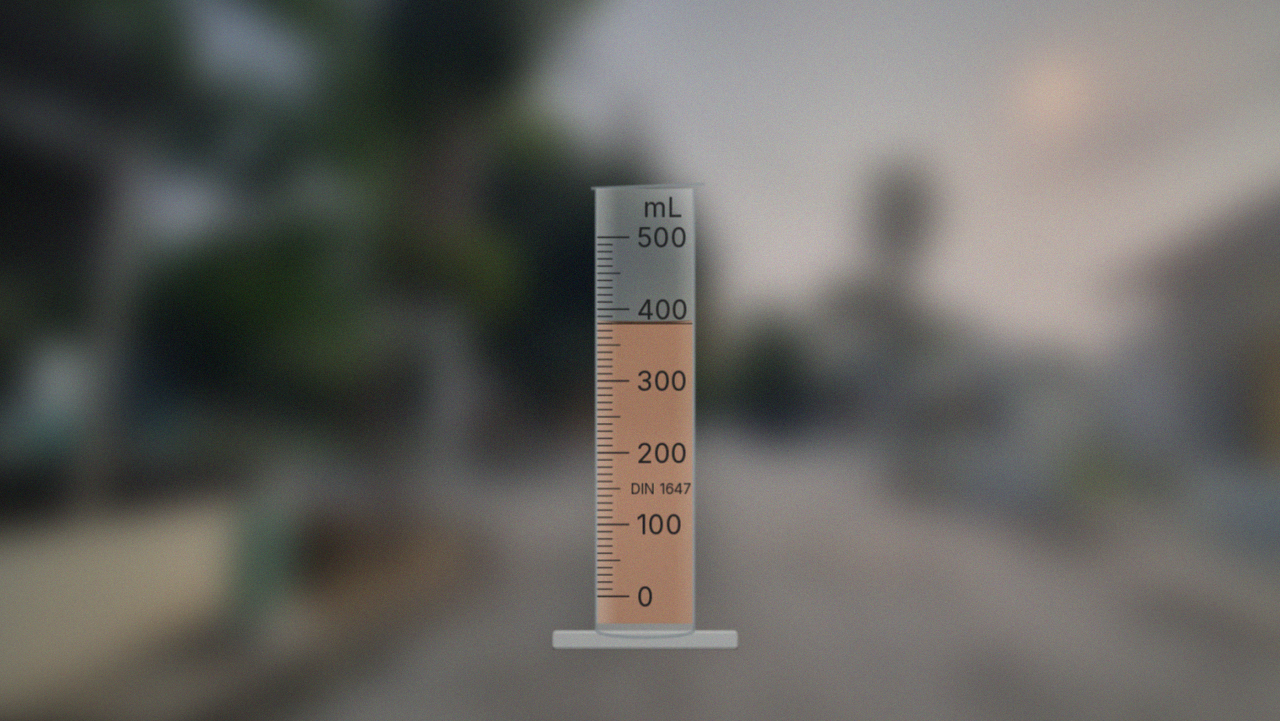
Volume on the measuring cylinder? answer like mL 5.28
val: mL 380
